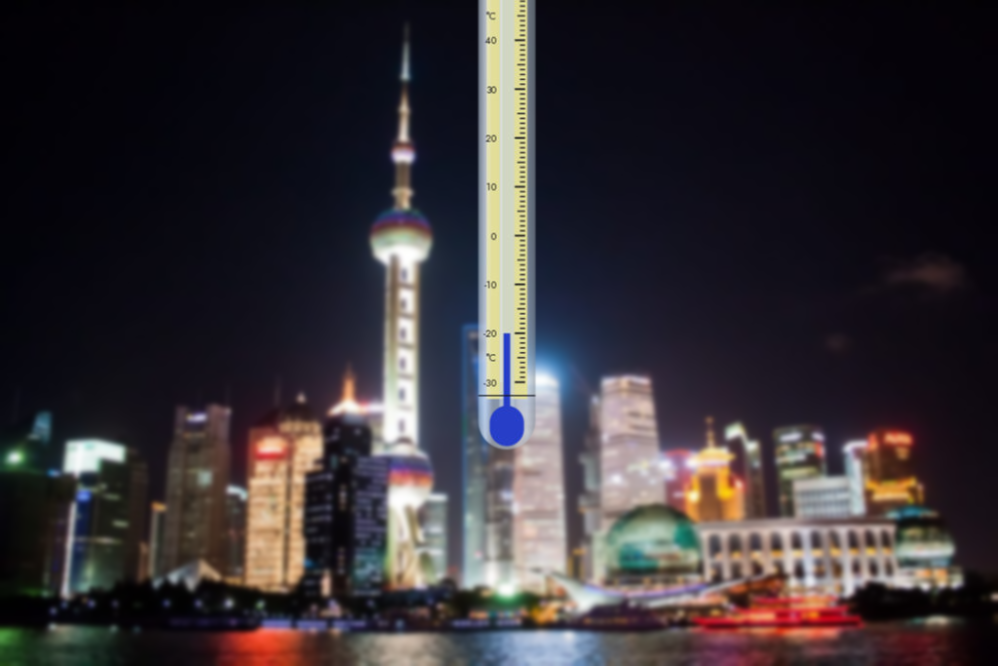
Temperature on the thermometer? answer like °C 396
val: °C -20
